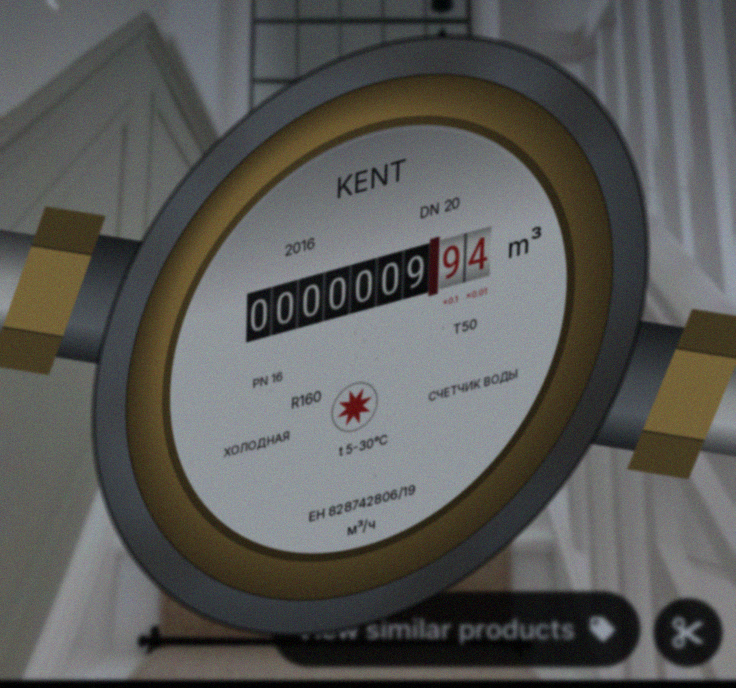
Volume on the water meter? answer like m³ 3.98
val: m³ 9.94
